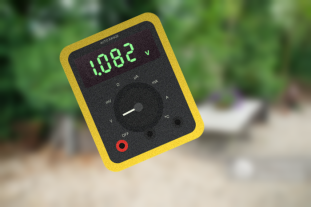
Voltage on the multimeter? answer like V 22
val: V 1.082
